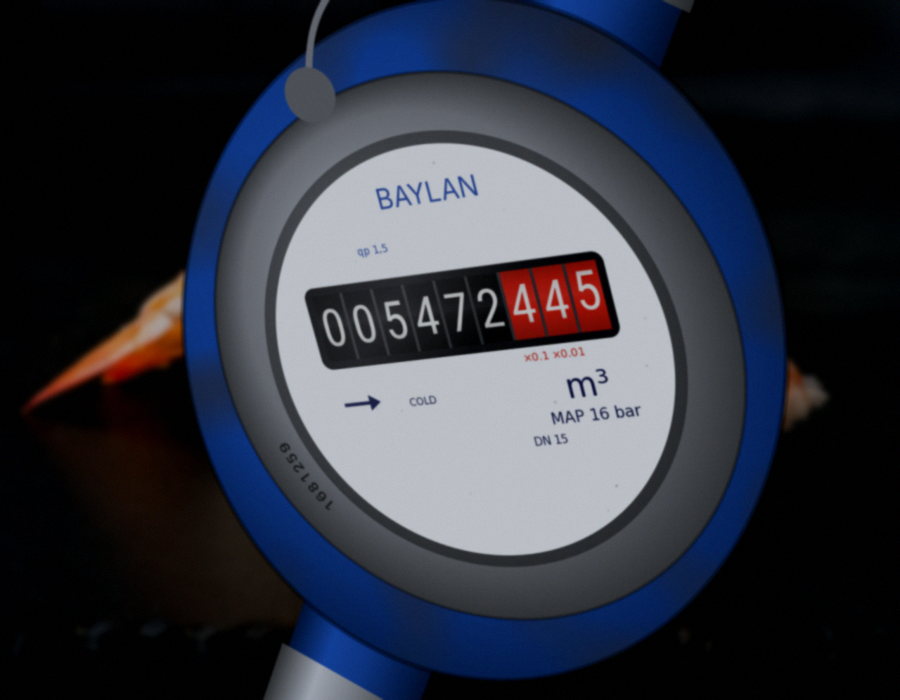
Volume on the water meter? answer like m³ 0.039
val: m³ 5472.445
